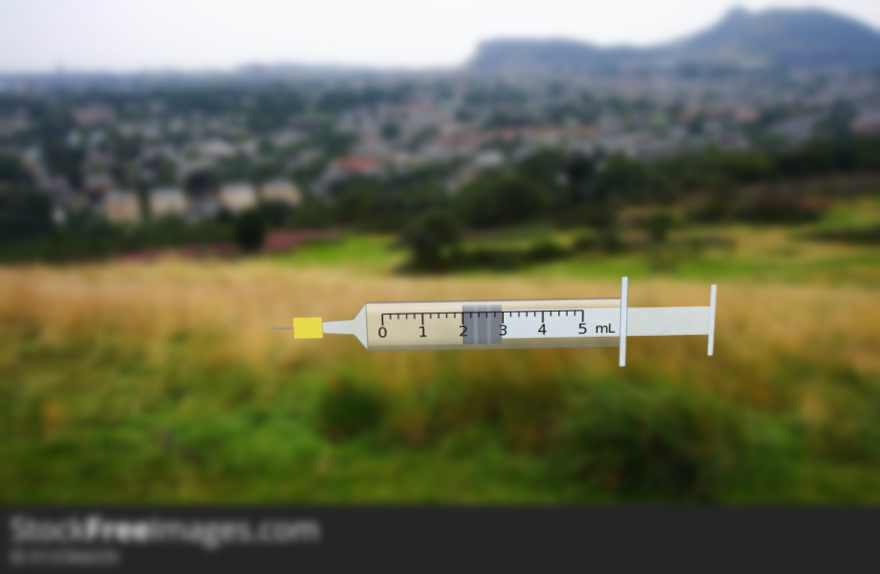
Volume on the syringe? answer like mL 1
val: mL 2
